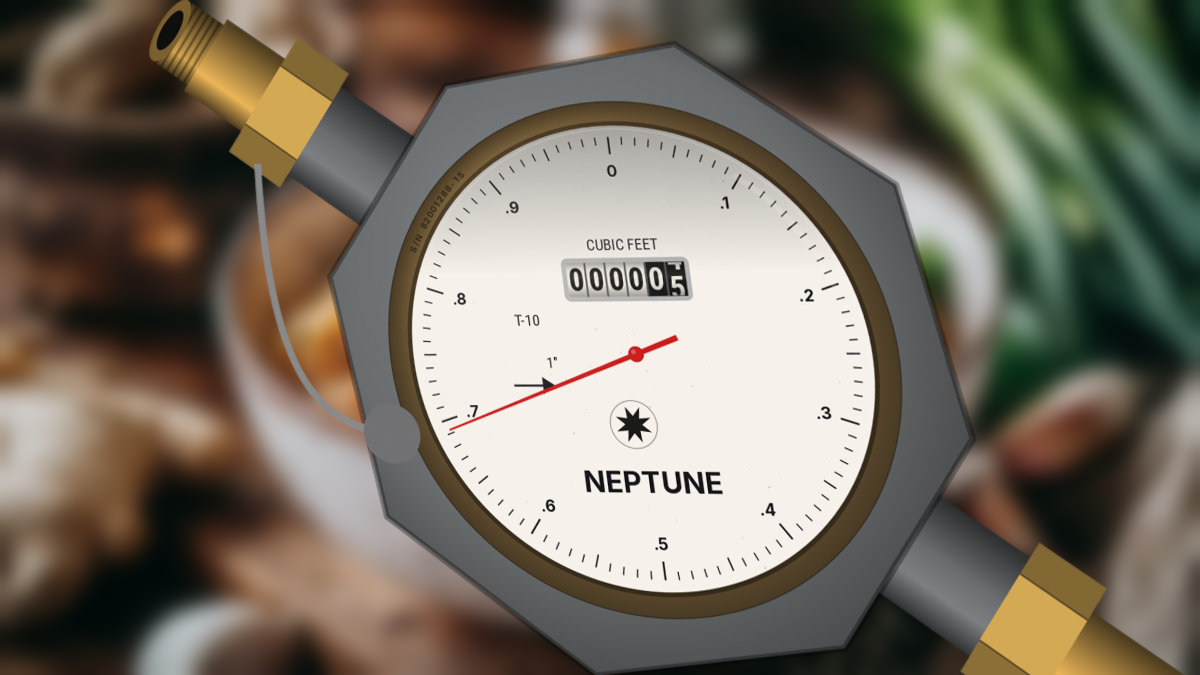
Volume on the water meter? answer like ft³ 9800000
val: ft³ 4.69
